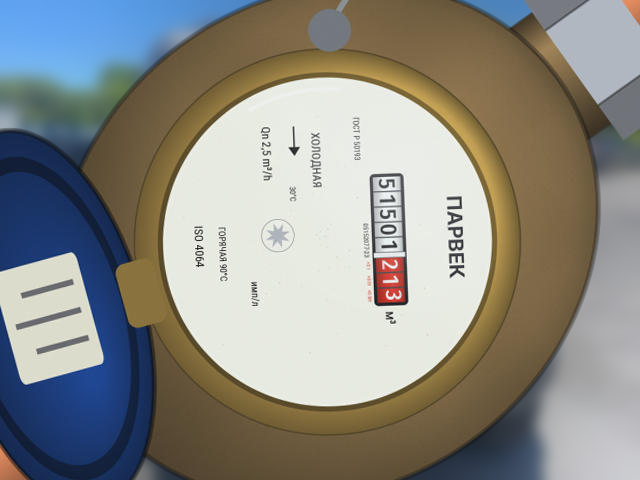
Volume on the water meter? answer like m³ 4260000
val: m³ 51501.213
